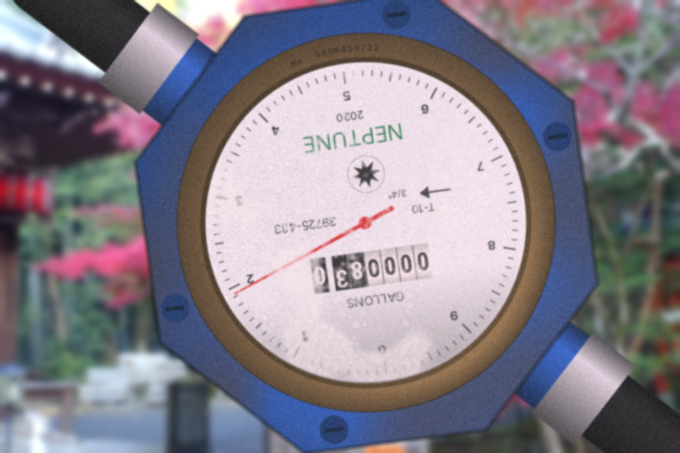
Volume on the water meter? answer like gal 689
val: gal 831.9
